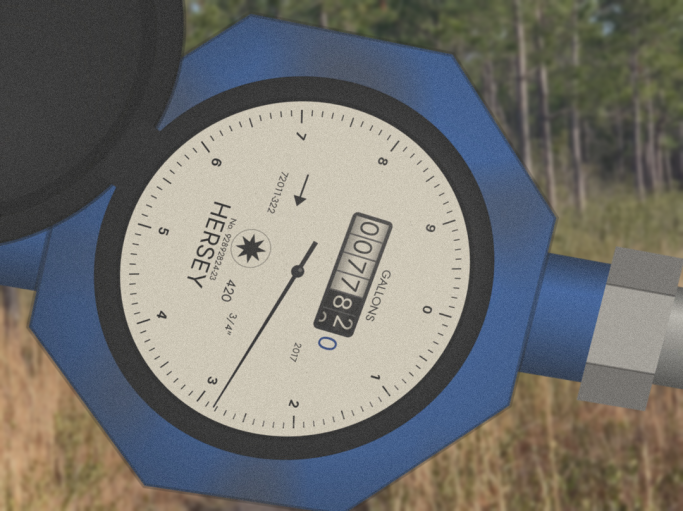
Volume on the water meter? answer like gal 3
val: gal 77822.8
